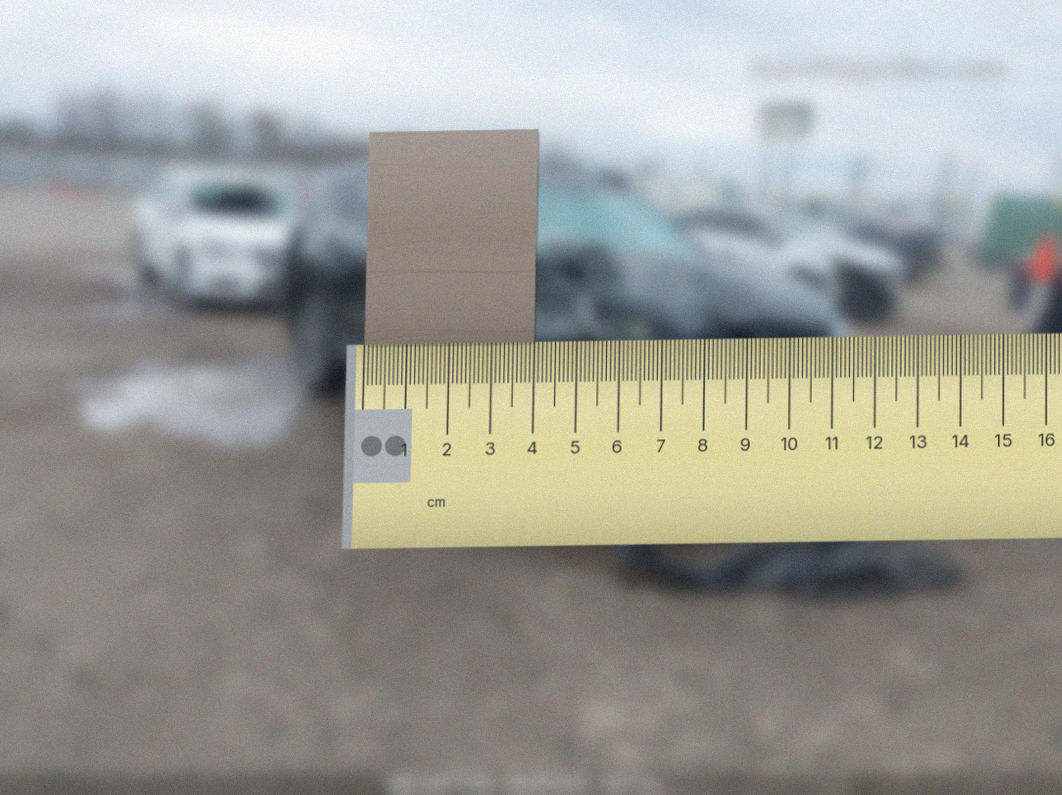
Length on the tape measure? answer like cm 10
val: cm 4
